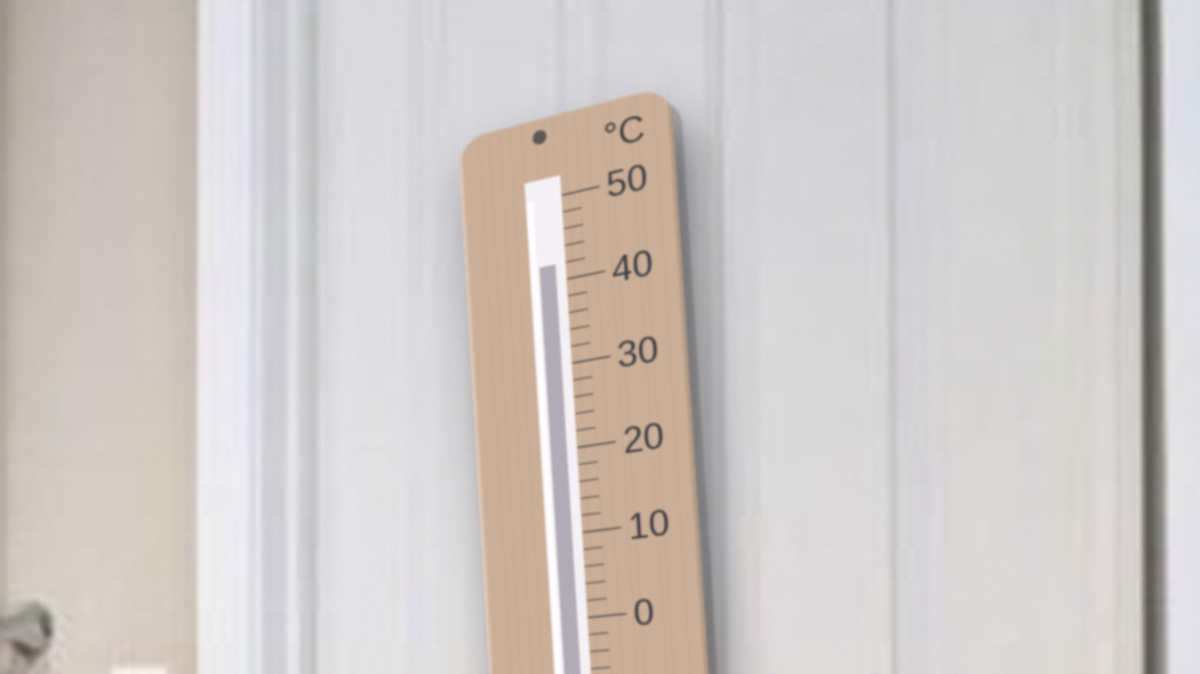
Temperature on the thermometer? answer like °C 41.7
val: °C 42
